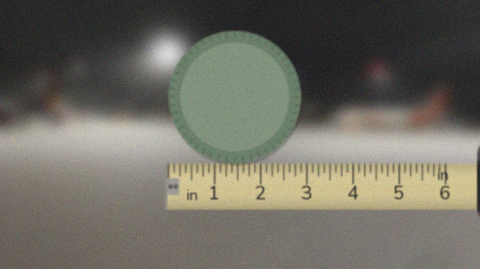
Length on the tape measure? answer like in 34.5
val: in 2.875
